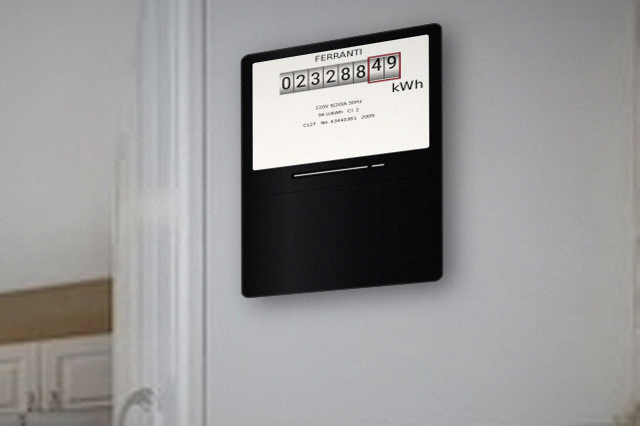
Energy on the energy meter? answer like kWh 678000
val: kWh 23288.49
